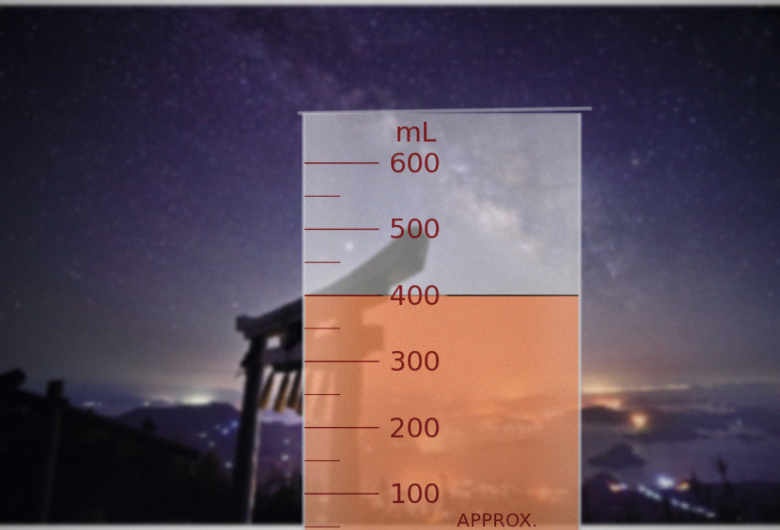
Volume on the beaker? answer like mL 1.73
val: mL 400
